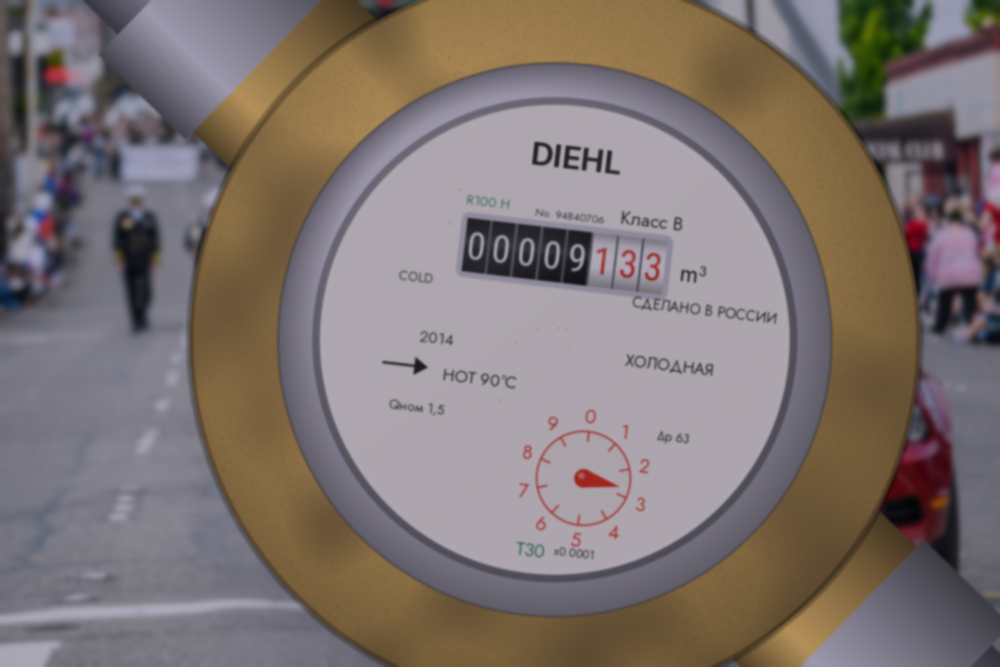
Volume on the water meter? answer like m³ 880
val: m³ 9.1332
